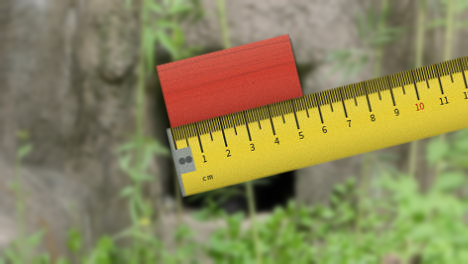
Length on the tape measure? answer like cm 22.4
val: cm 5.5
